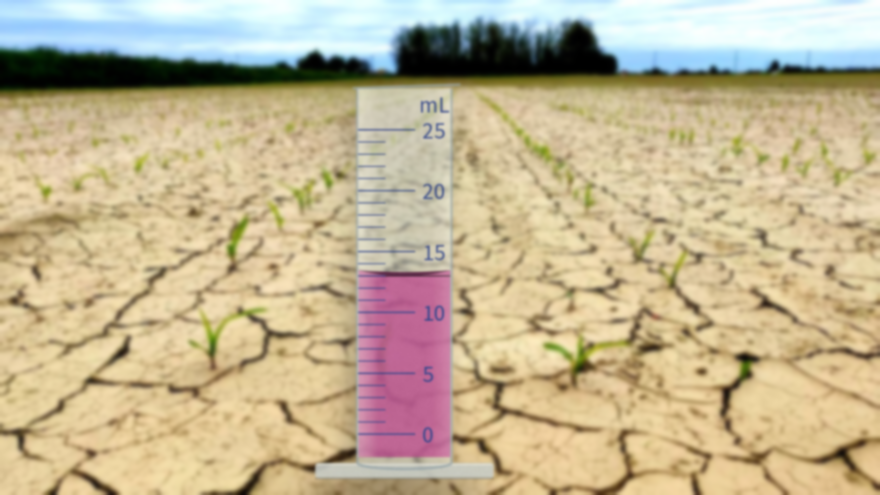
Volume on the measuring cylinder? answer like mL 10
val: mL 13
